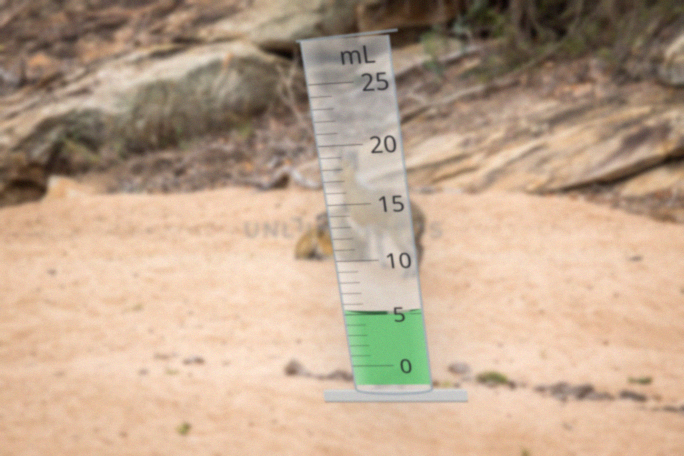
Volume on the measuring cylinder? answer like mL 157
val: mL 5
